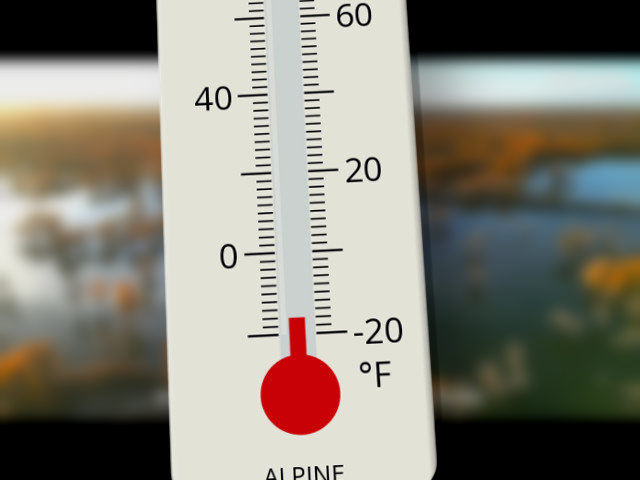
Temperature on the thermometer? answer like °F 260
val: °F -16
